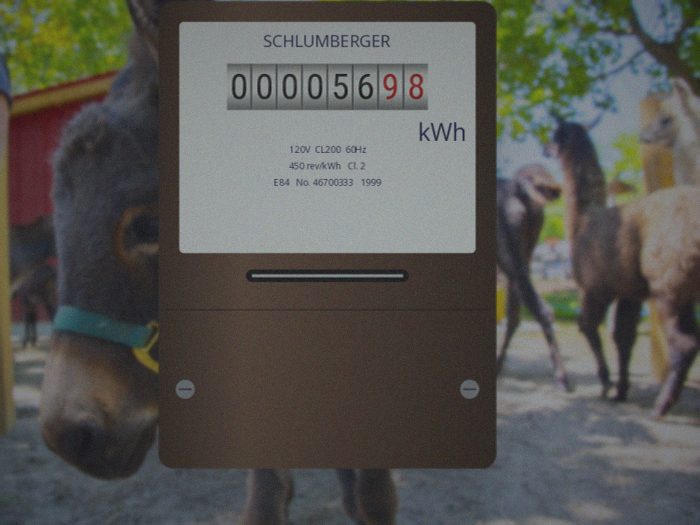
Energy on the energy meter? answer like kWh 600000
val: kWh 56.98
